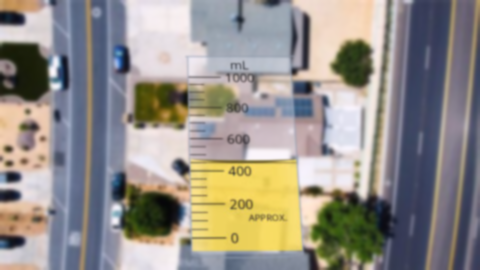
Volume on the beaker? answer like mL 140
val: mL 450
